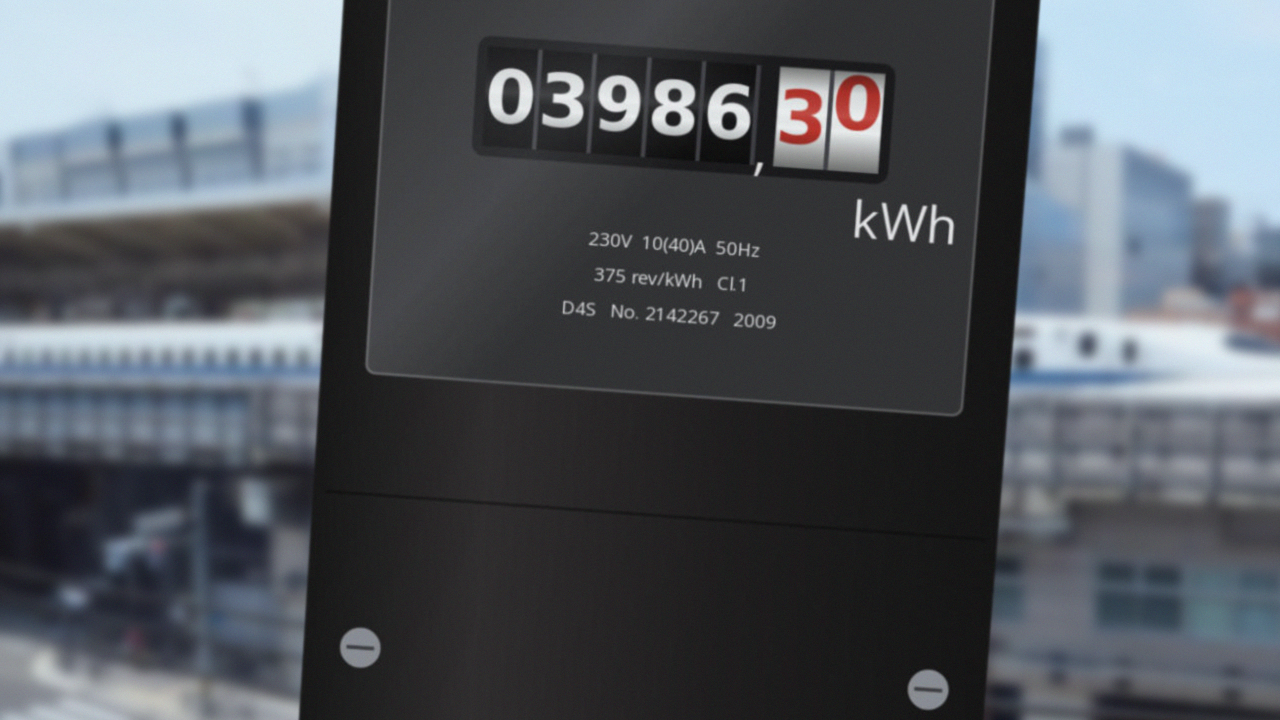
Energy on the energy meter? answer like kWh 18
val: kWh 3986.30
